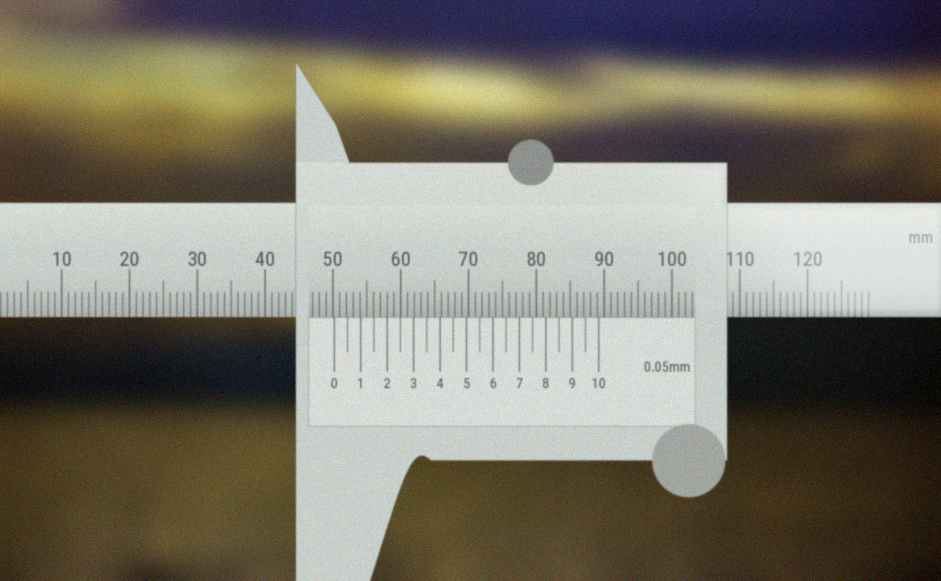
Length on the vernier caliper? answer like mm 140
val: mm 50.2
